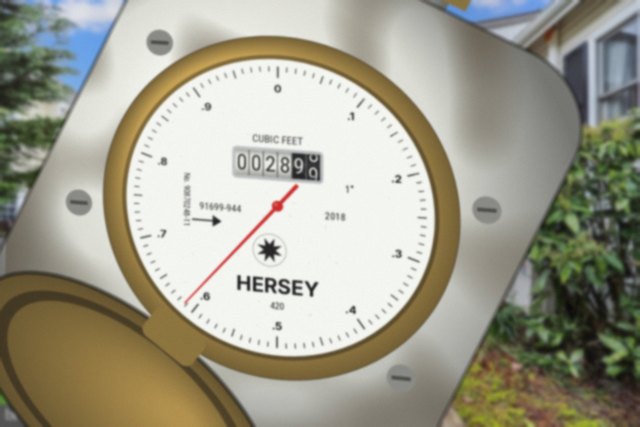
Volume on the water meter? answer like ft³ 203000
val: ft³ 2898.61
